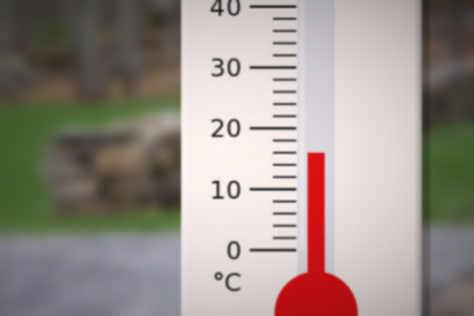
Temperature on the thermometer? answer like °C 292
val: °C 16
